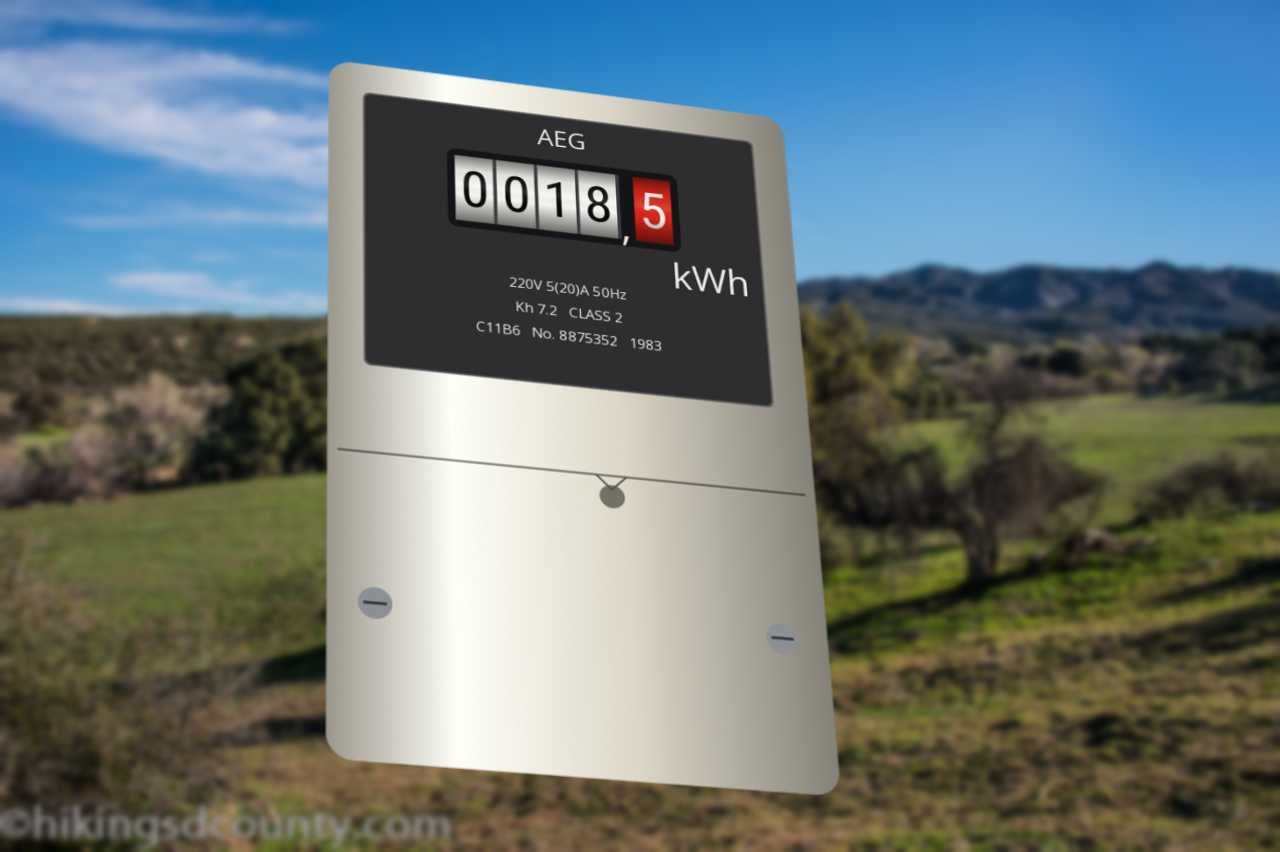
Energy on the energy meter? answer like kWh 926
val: kWh 18.5
